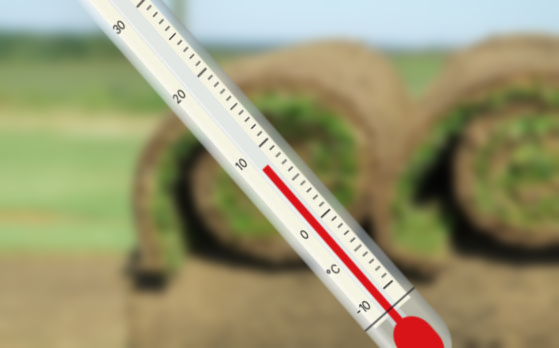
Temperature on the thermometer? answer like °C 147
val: °C 8
